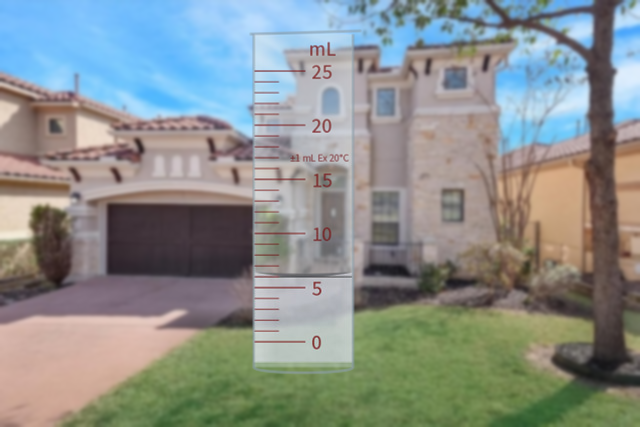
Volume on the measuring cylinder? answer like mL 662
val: mL 6
